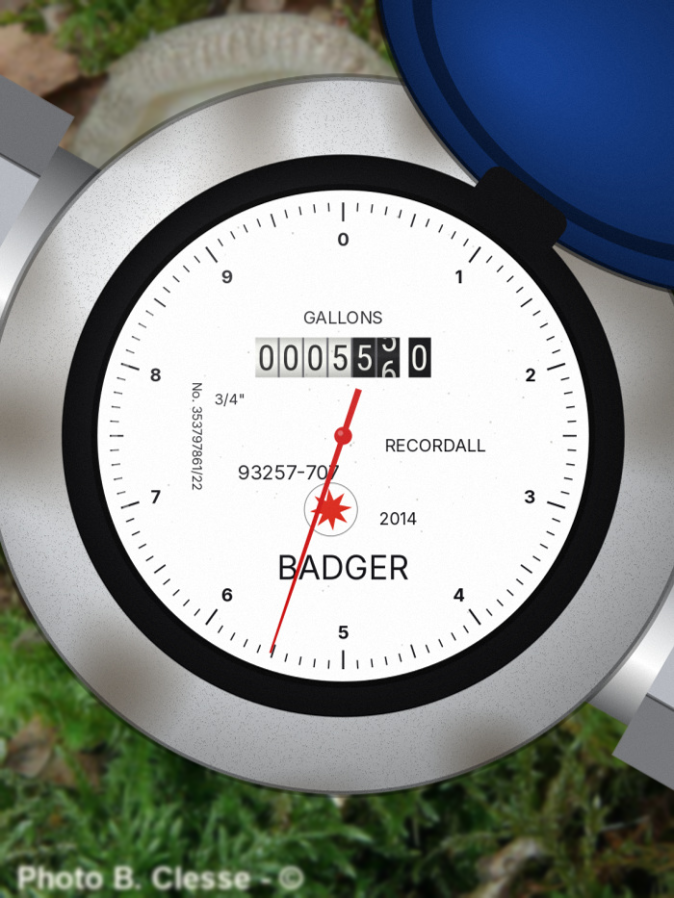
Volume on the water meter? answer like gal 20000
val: gal 5555.5
